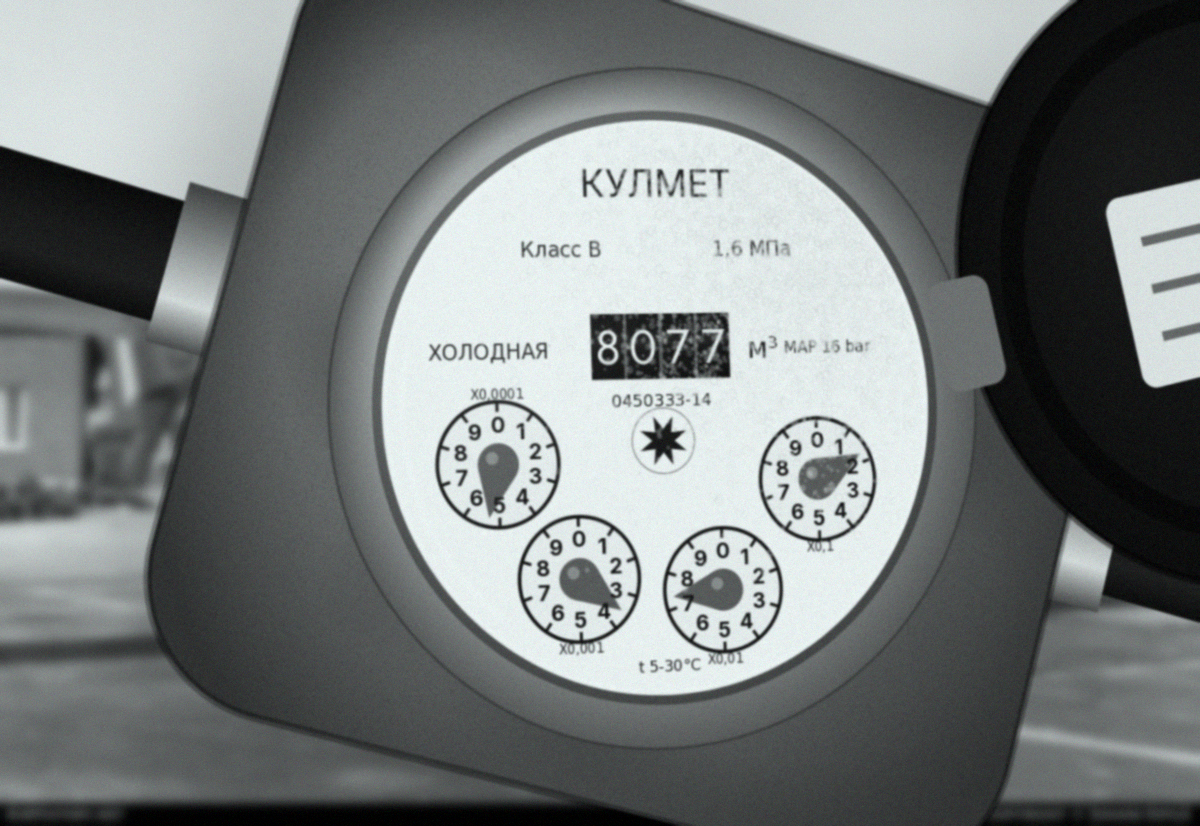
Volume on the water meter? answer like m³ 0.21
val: m³ 8077.1735
